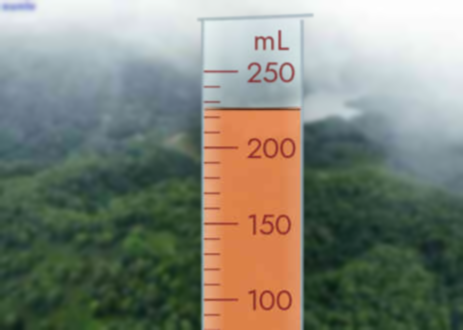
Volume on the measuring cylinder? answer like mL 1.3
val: mL 225
